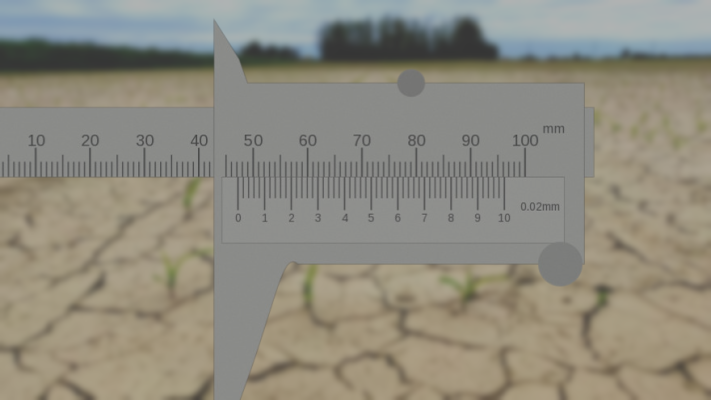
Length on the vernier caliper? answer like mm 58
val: mm 47.2
